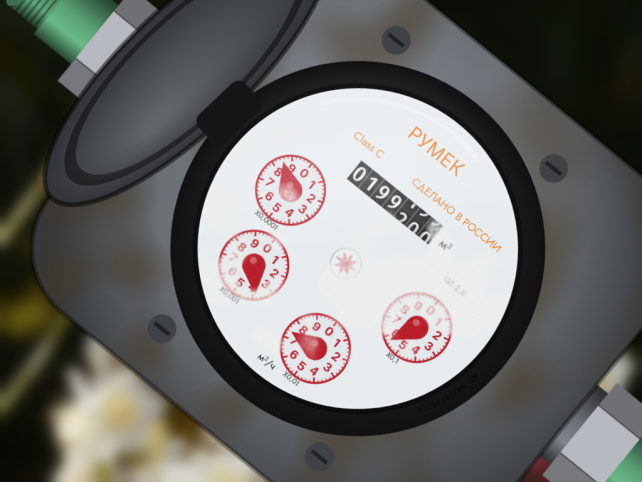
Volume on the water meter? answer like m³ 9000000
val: m³ 199199.5738
